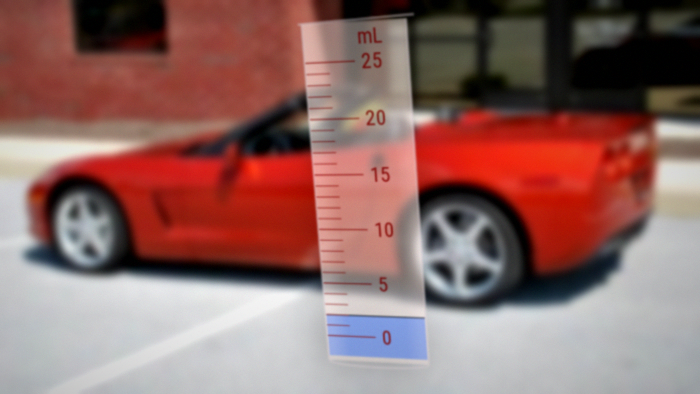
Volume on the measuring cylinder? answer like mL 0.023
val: mL 2
